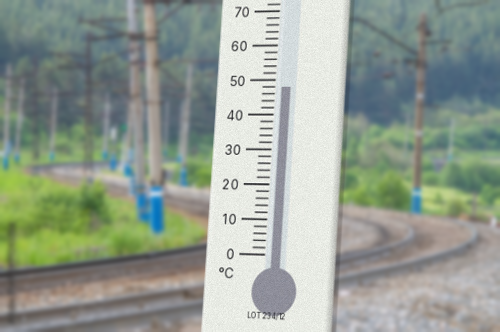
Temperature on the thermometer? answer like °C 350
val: °C 48
